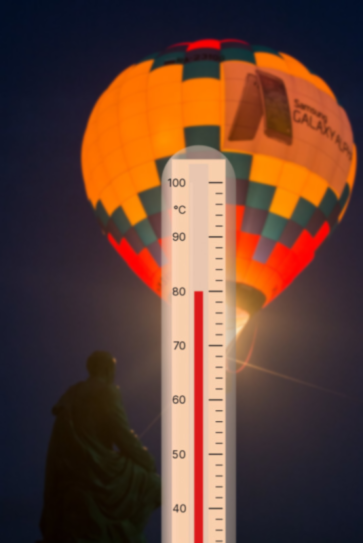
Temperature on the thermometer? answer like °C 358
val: °C 80
